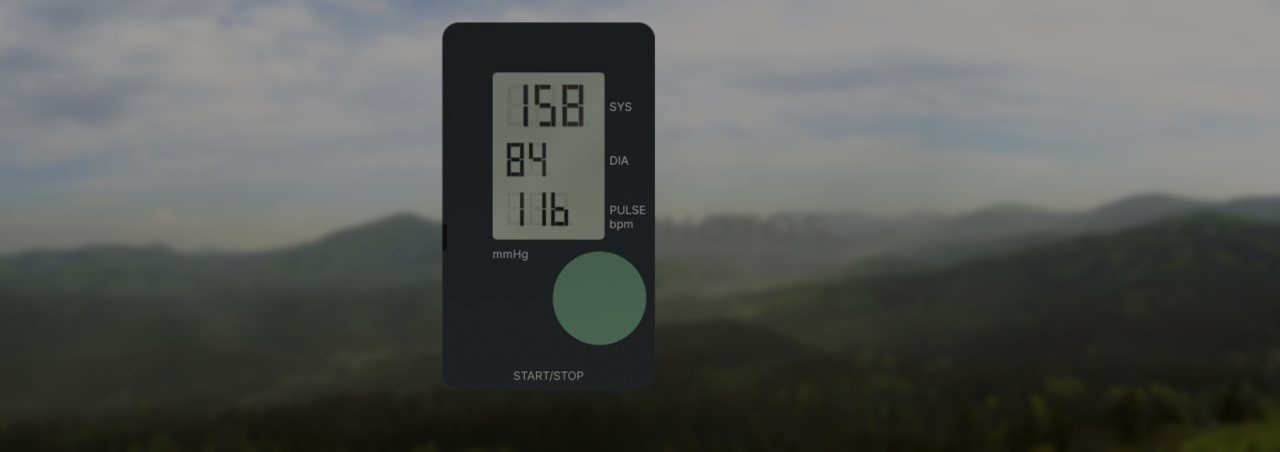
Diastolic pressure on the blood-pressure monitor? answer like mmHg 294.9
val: mmHg 84
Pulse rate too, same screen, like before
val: bpm 116
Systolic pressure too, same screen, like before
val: mmHg 158
